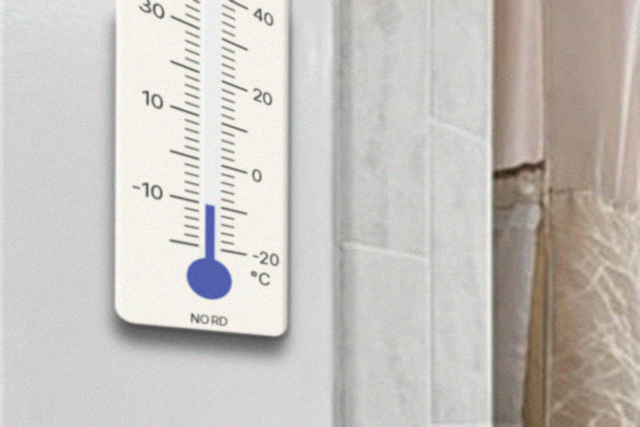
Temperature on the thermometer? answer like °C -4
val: °C -10
